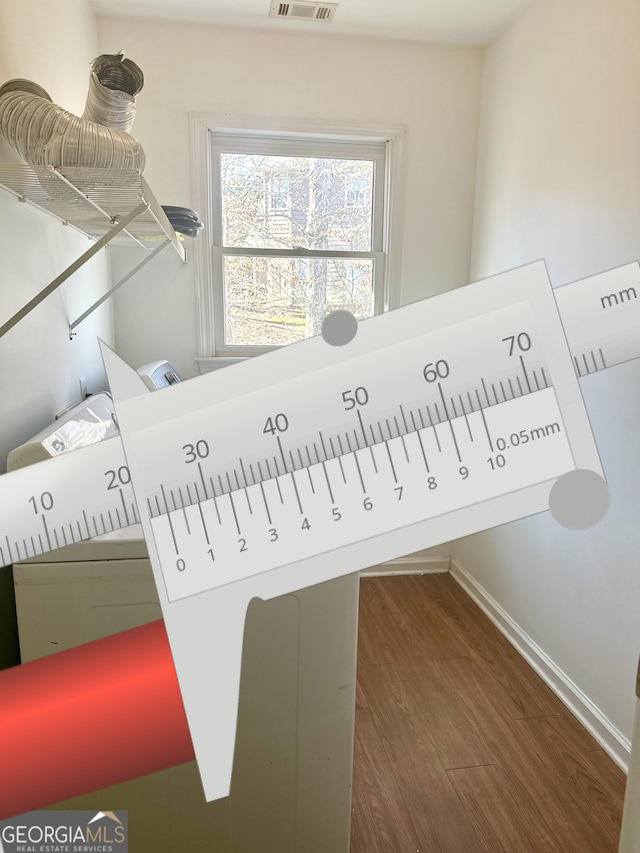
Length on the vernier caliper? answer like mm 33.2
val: mm 25.0
